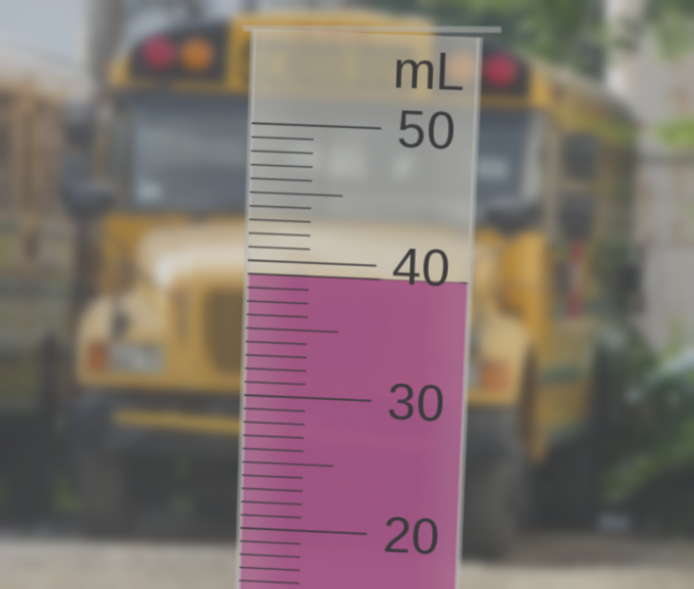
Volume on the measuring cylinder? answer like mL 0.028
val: mL 39
